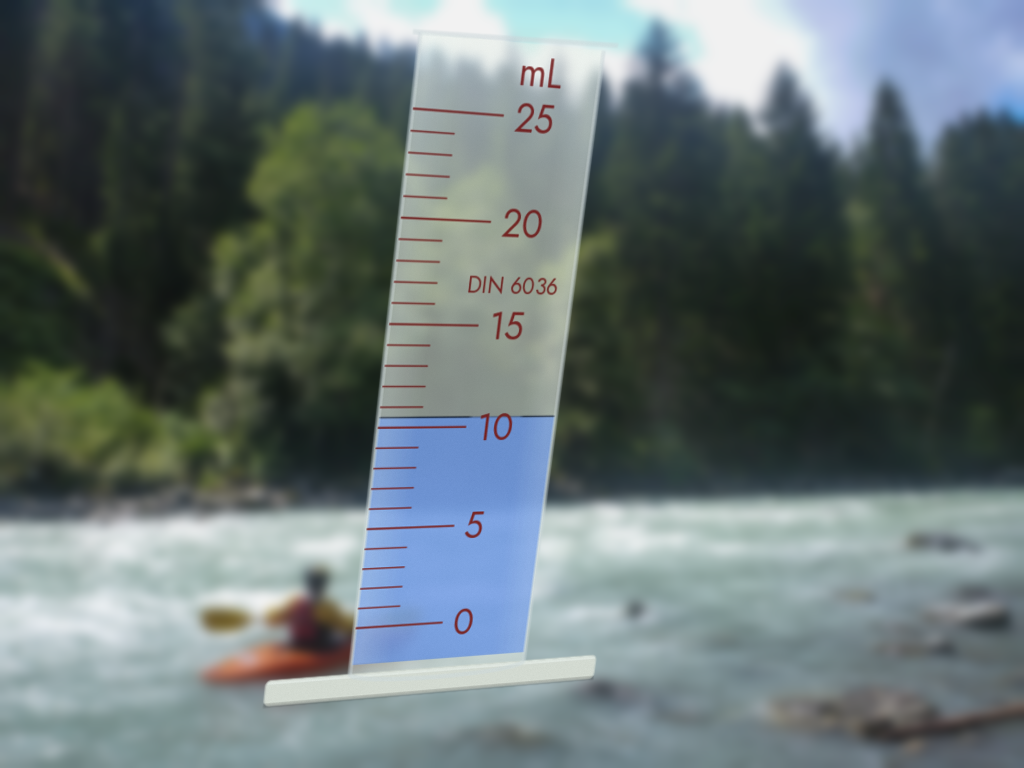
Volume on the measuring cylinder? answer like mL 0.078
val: mL 10.5
